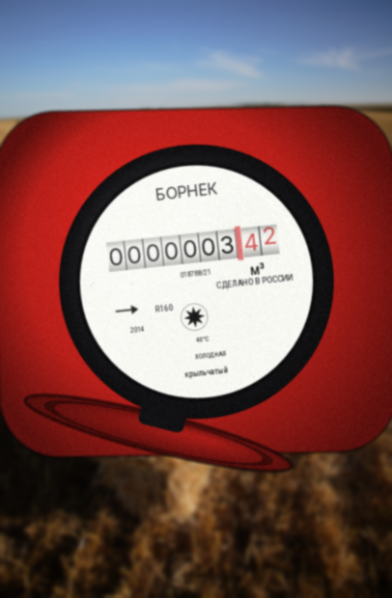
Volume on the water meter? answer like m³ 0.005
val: m³ 3.42
